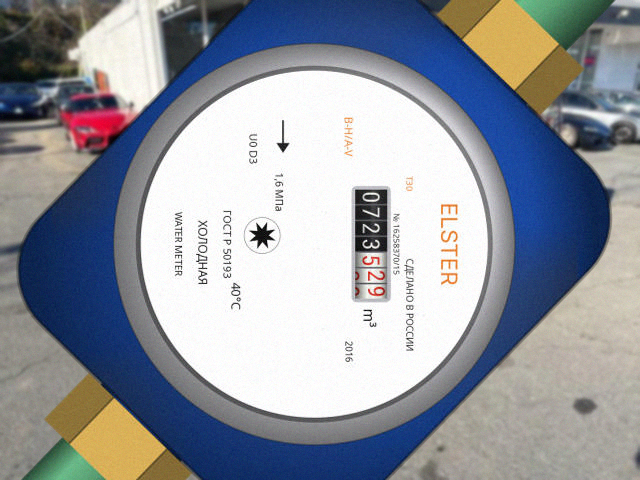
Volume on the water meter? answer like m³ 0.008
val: m³ 723.529
